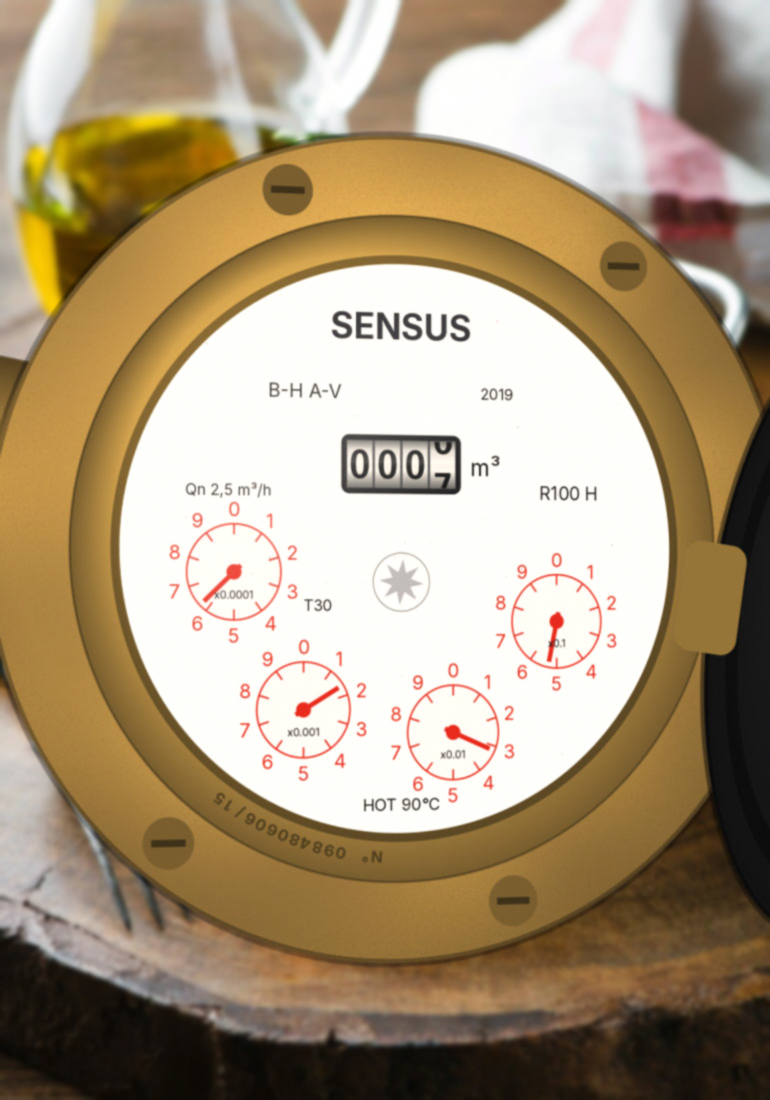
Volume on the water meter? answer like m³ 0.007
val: m³ 6.5316
